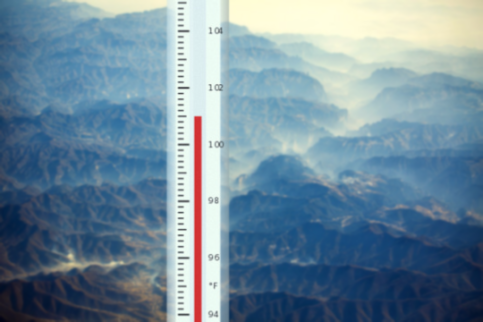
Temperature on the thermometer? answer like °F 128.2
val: °F 101
